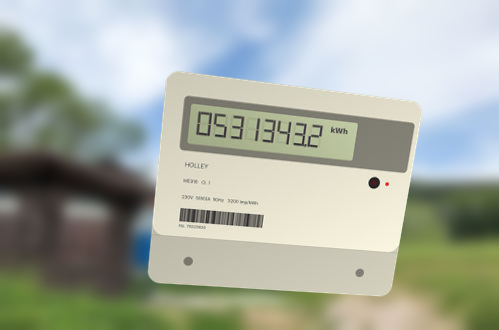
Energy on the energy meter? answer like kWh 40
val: kWh 531343.2
